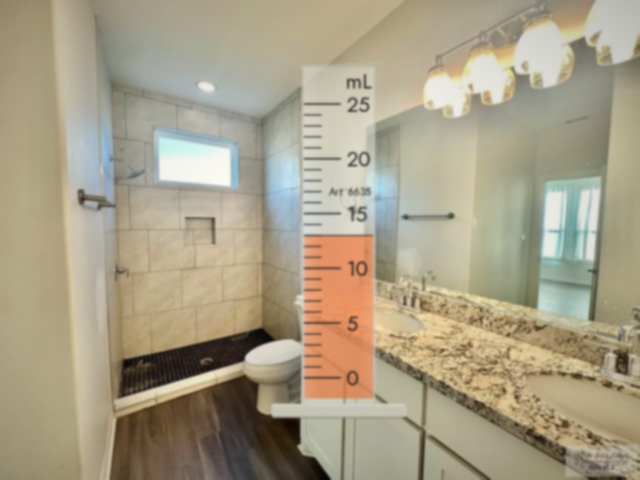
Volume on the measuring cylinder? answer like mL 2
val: mL 13
